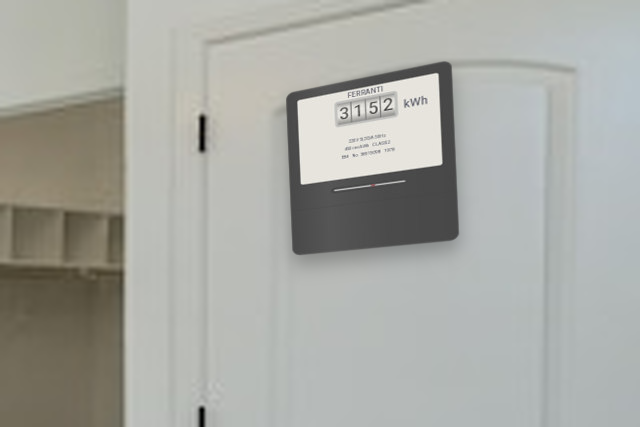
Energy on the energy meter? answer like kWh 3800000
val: kWh 3152
